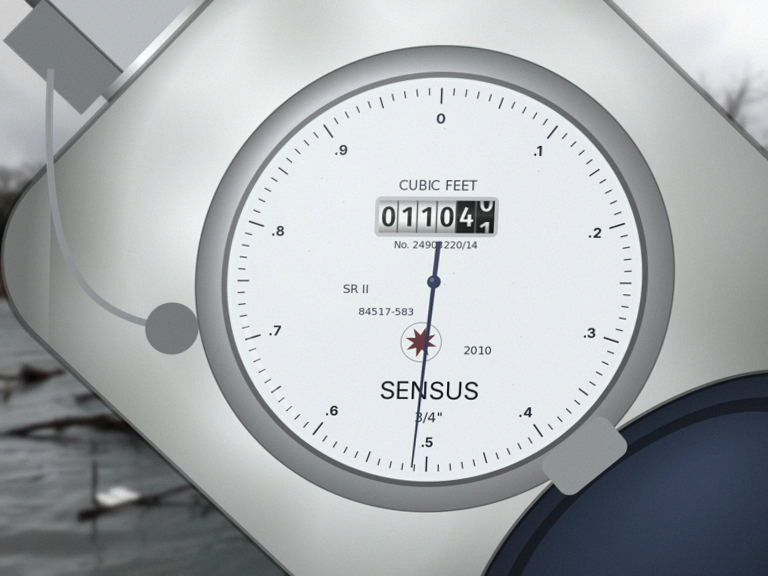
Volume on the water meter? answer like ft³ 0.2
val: ft³ 11040.51
